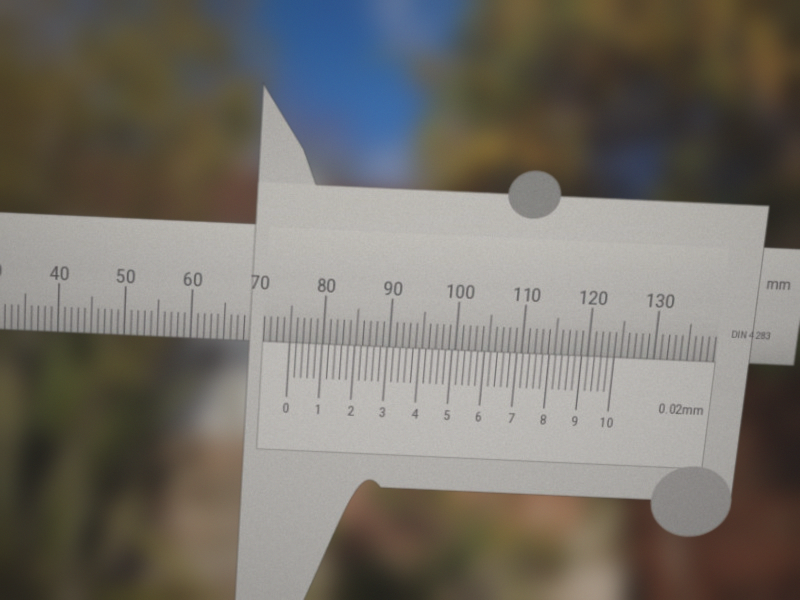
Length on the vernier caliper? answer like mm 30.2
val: mm 75.0
